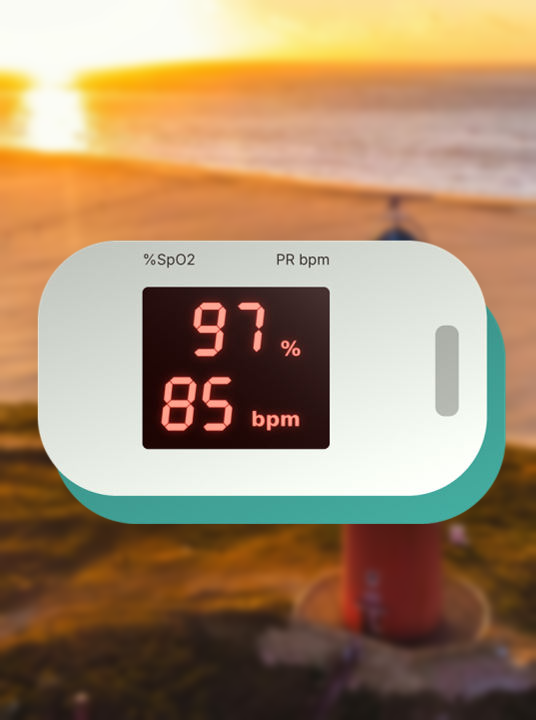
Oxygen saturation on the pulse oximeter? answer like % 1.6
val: % 97
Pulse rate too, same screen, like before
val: bpm 85
